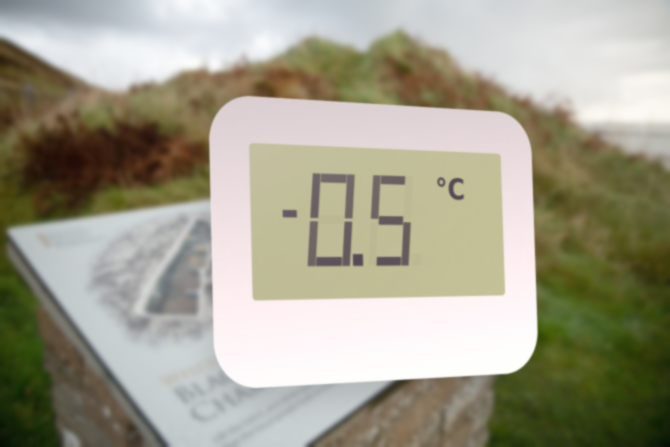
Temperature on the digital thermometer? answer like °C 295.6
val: °C -0.5
